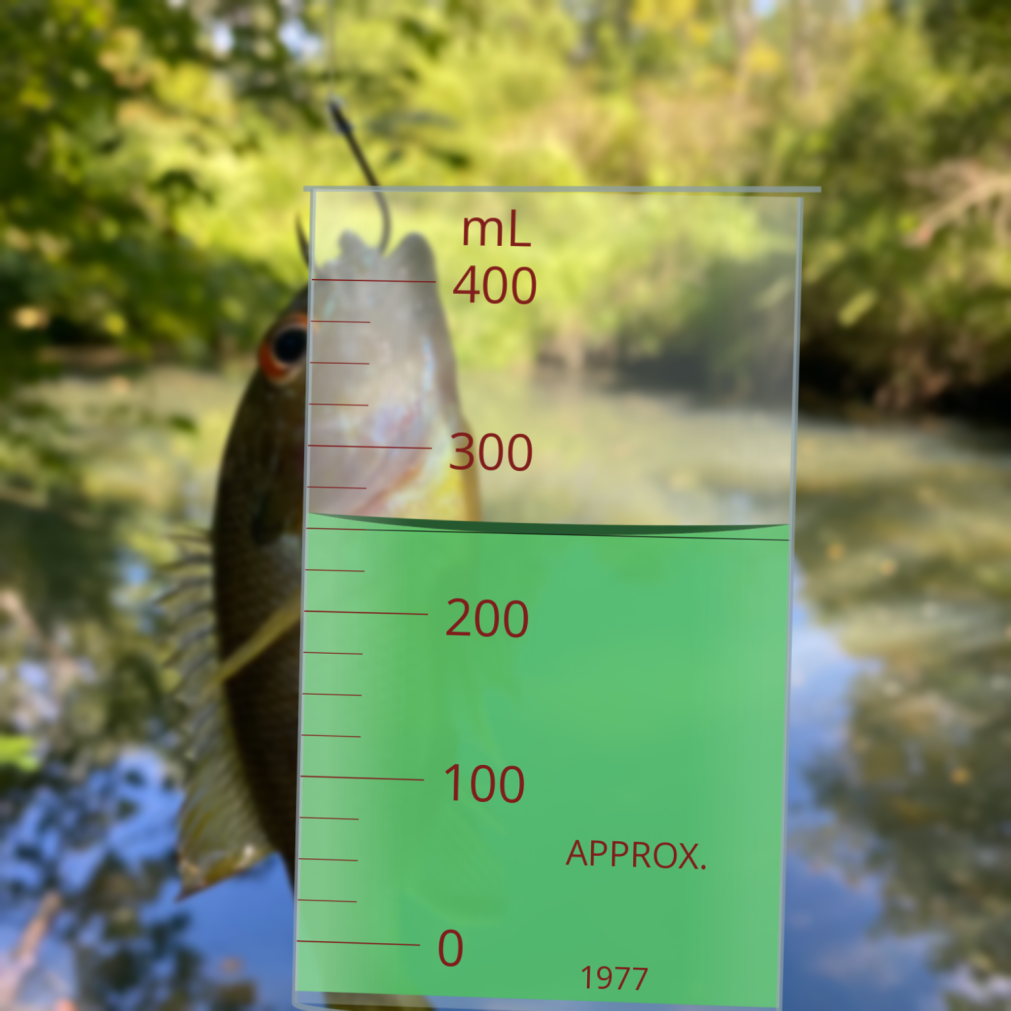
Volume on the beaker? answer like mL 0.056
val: mL 250
